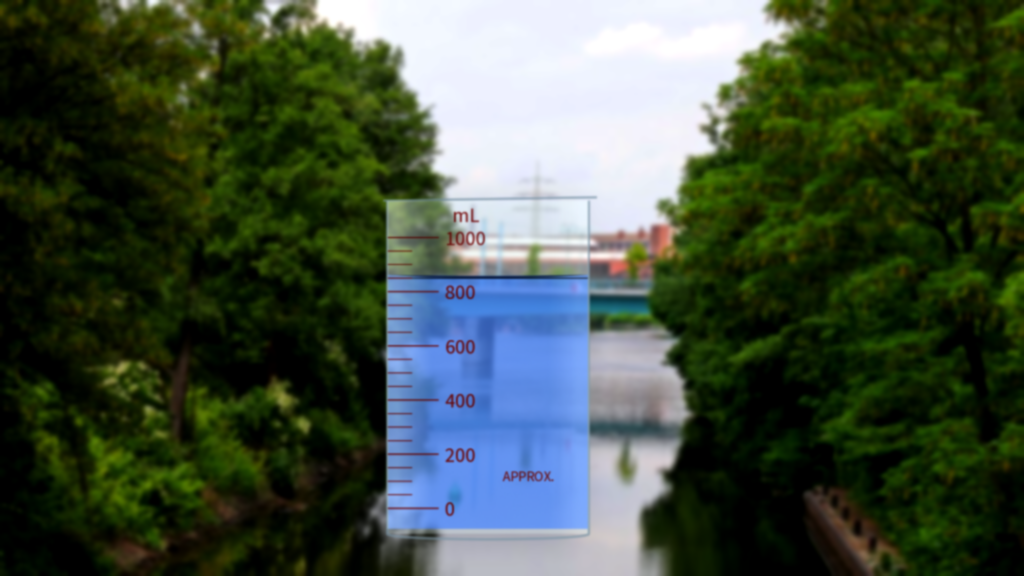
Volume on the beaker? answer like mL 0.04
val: mL 850
